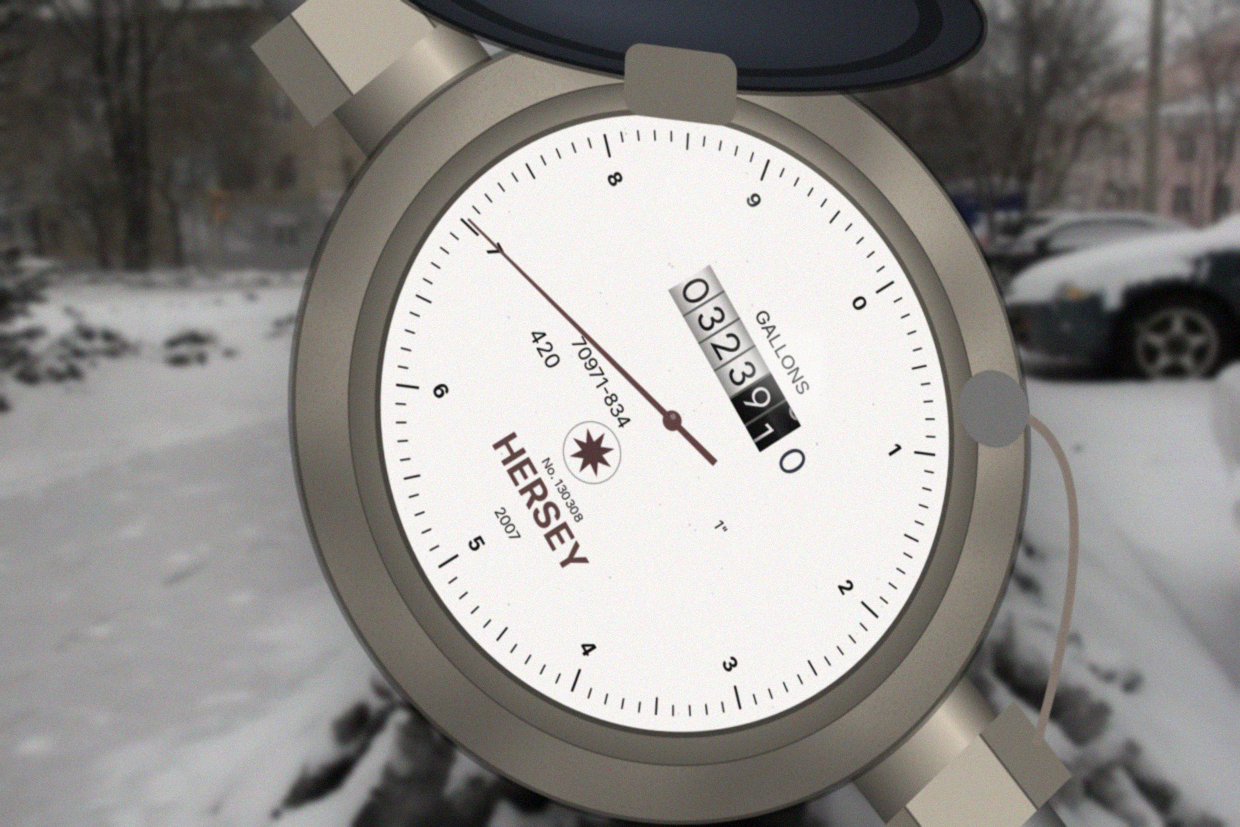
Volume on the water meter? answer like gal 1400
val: gal 323907.0
